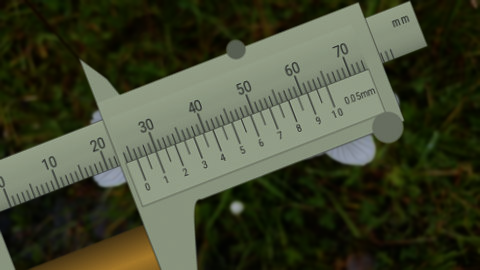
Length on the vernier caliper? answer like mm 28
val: mm 26.0
